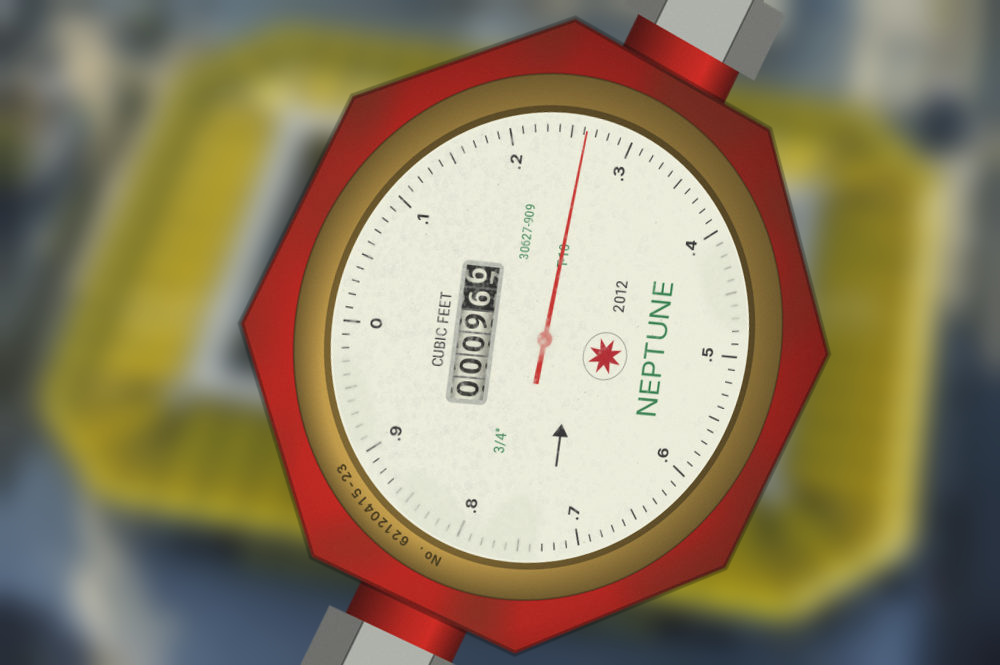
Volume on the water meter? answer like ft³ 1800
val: ft³ 966.26
